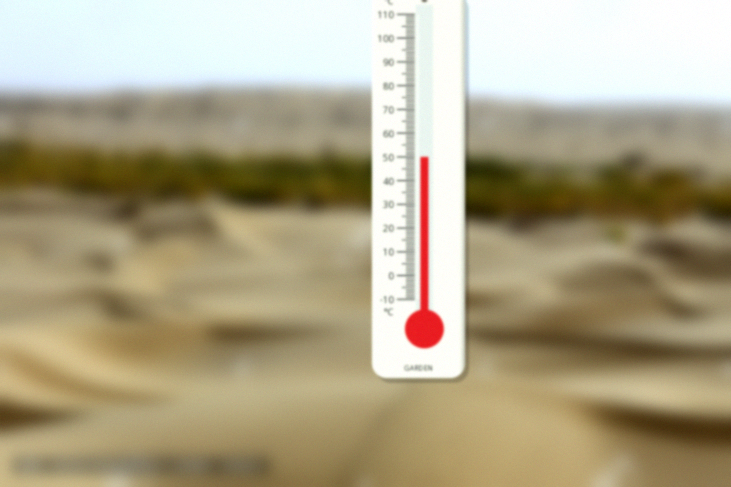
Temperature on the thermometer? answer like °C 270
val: °C 50
